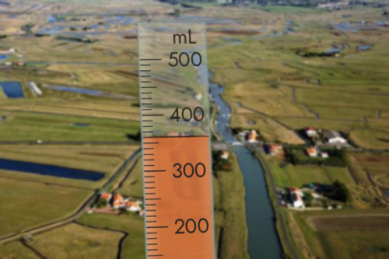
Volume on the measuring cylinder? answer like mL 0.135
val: mL 360
